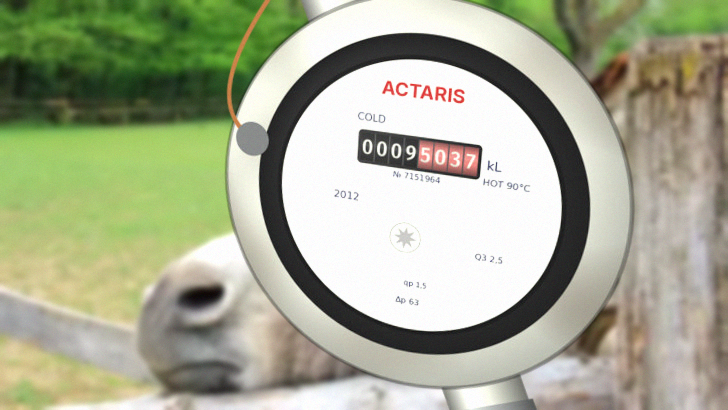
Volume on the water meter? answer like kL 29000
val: kL 9.5037
